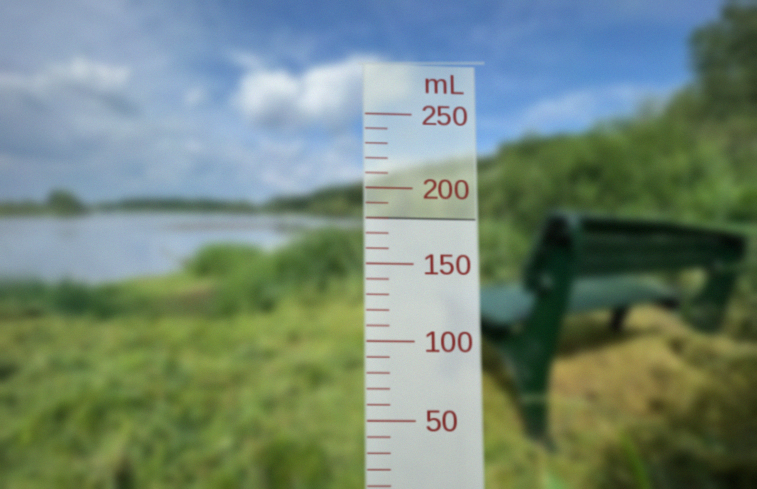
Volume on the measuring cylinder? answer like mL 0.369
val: mL 180
